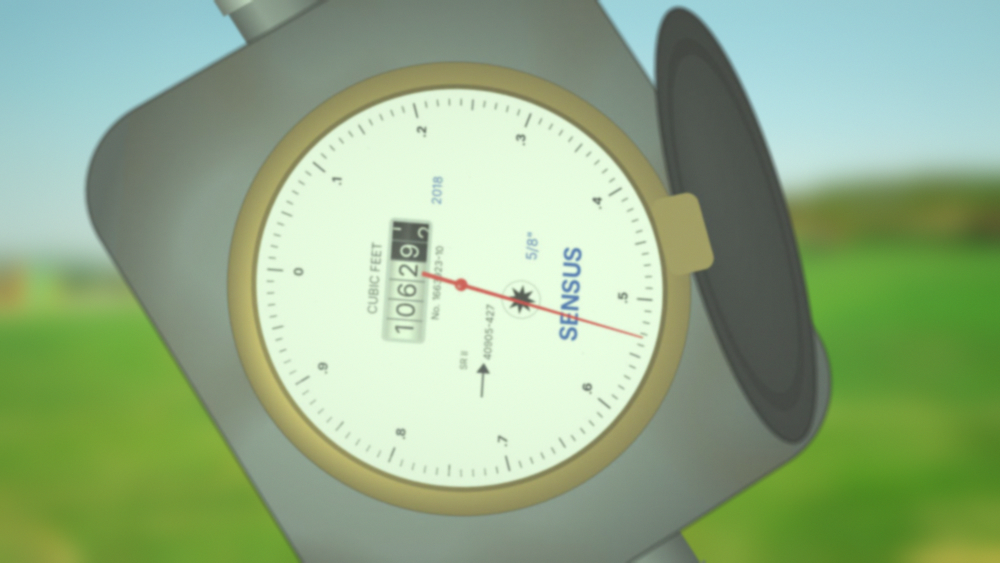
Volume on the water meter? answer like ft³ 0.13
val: ft³ 106291.53
